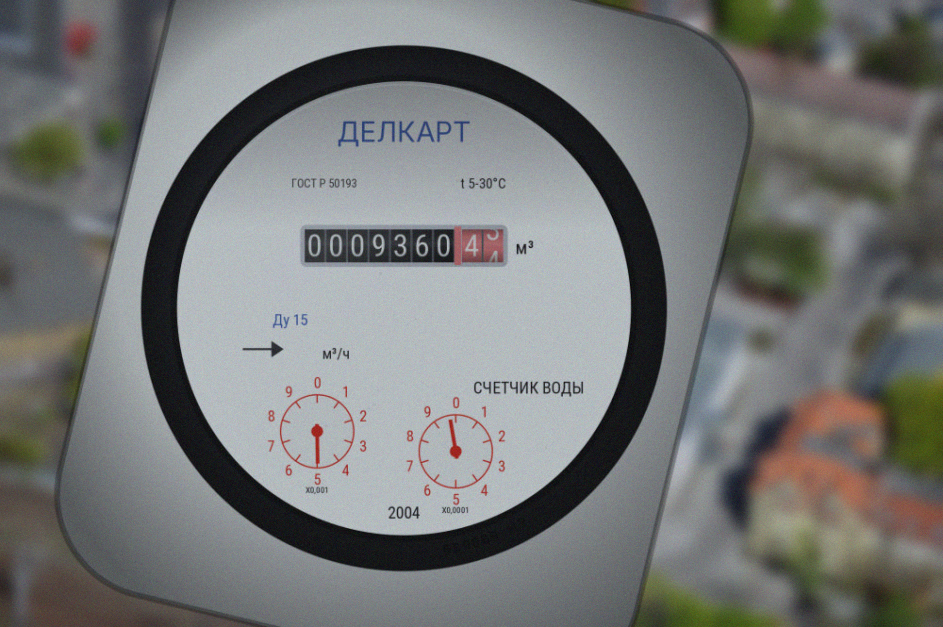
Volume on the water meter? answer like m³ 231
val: m³ 9360.4349
